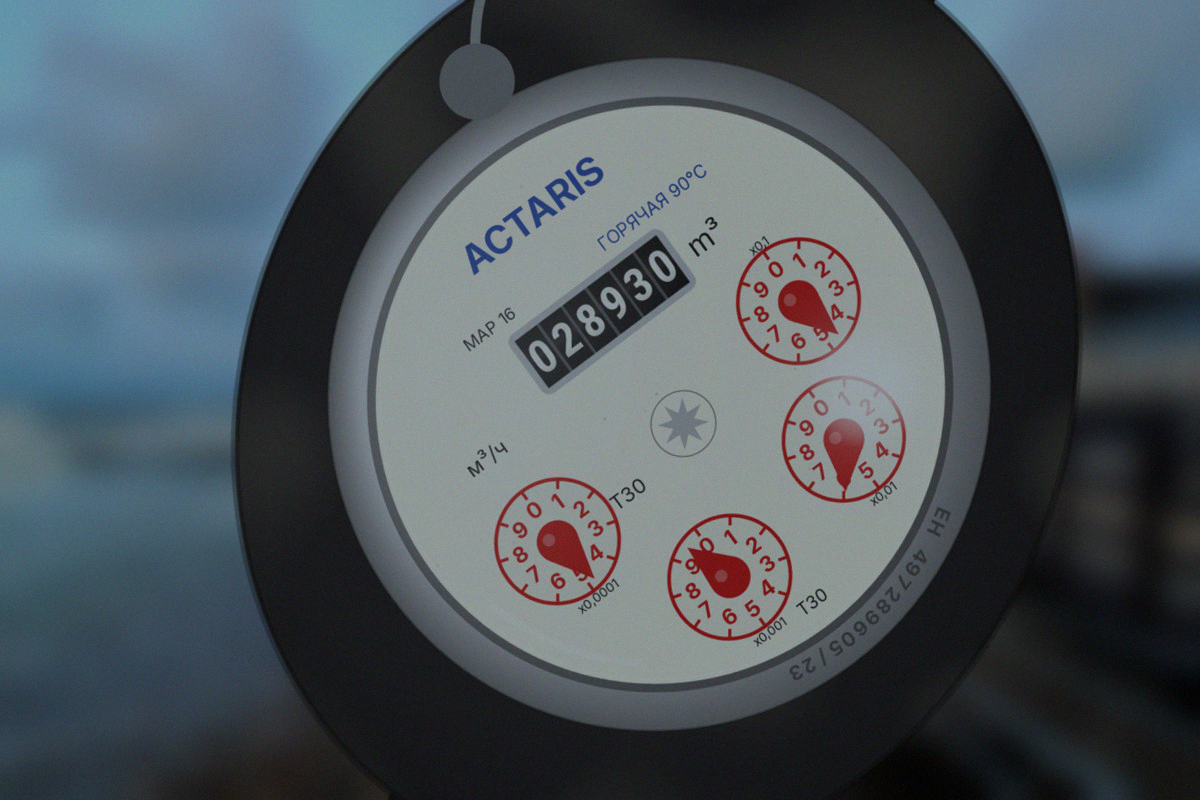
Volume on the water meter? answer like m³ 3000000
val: m³ 28930.4594
